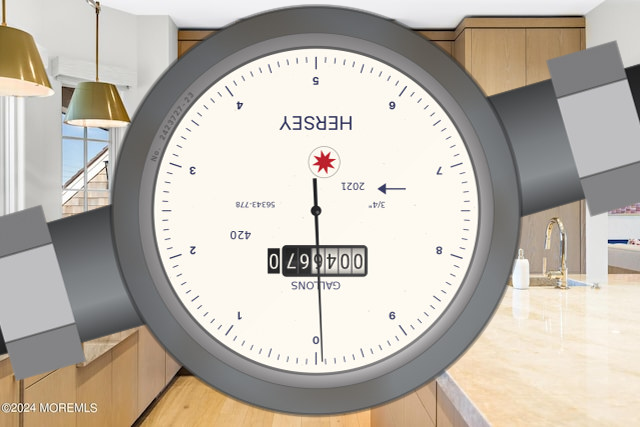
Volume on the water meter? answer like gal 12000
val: gal 46669.9
